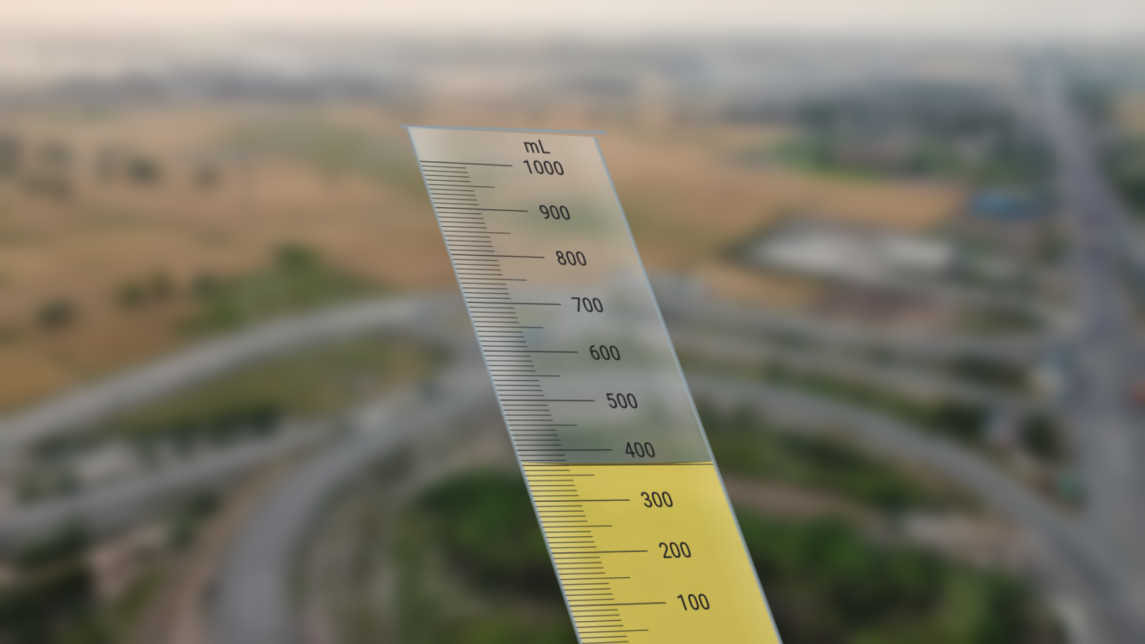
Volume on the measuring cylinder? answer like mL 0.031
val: mL 370
